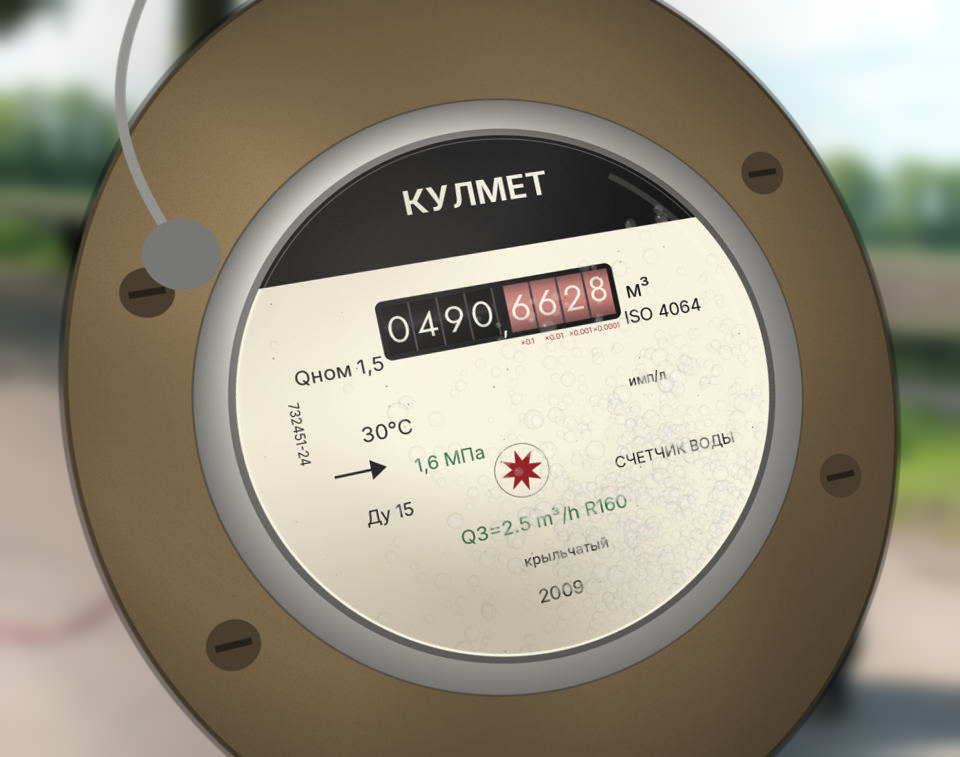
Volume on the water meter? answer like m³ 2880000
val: m³ 490.6628
